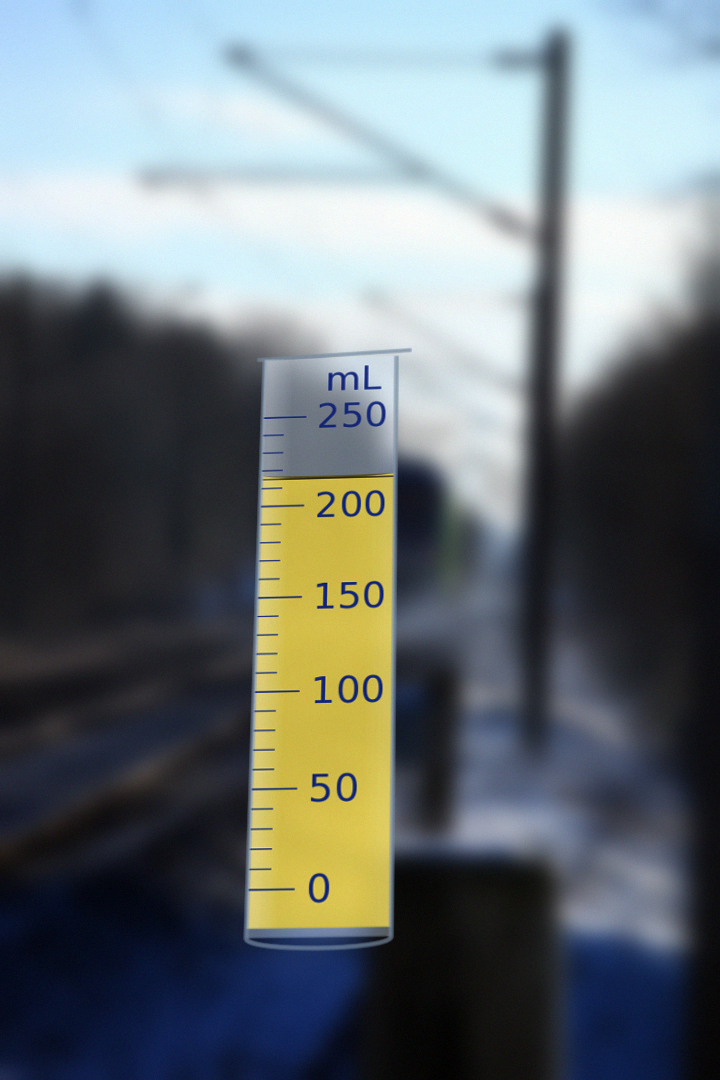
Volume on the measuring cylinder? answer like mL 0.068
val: mL 215
